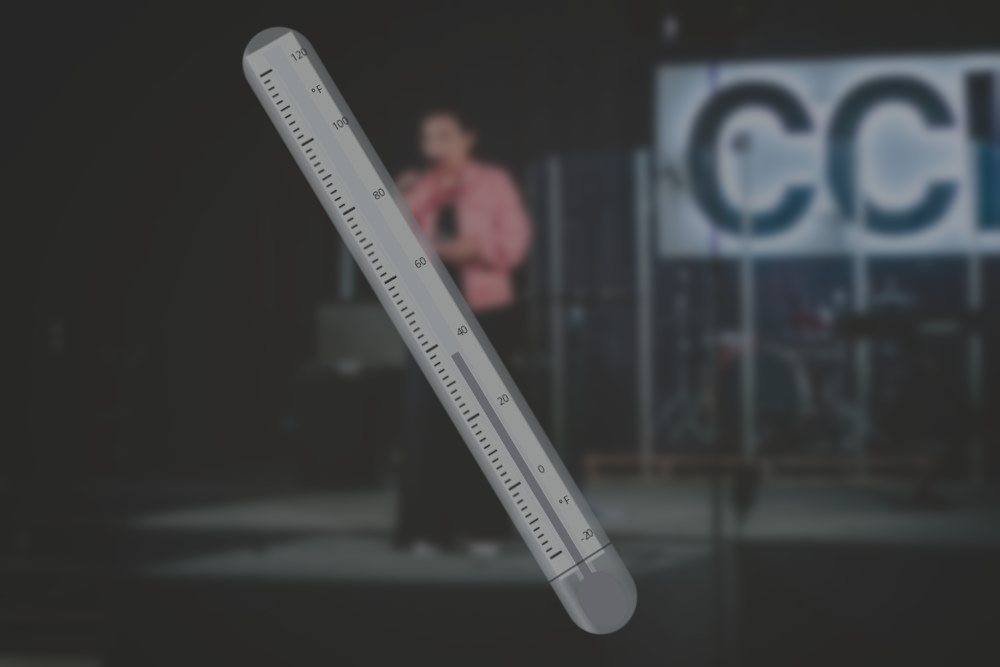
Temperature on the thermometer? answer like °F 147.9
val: °F 36
